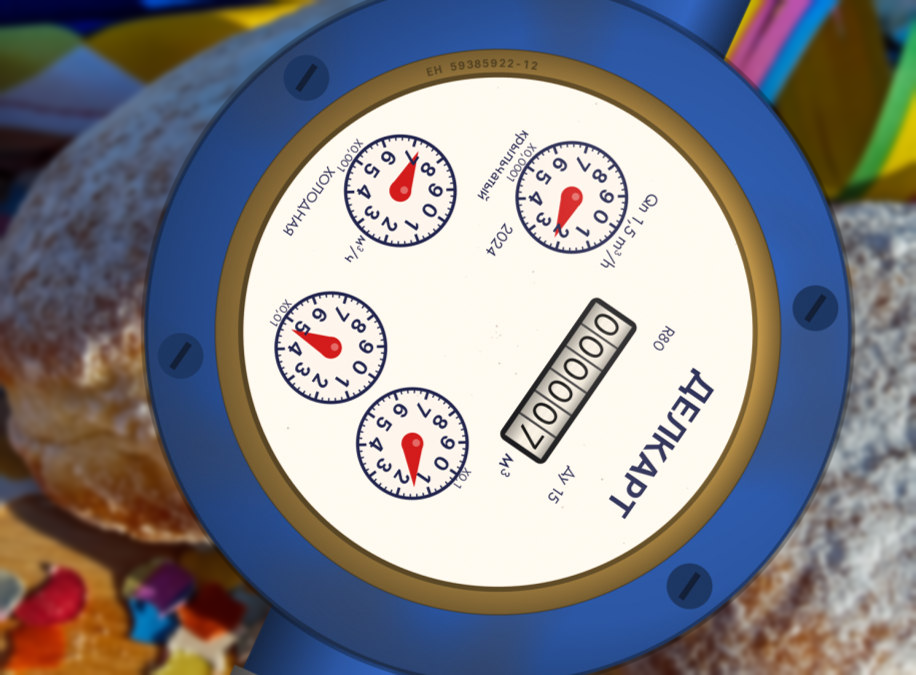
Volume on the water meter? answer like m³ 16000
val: m³ 7.1472
